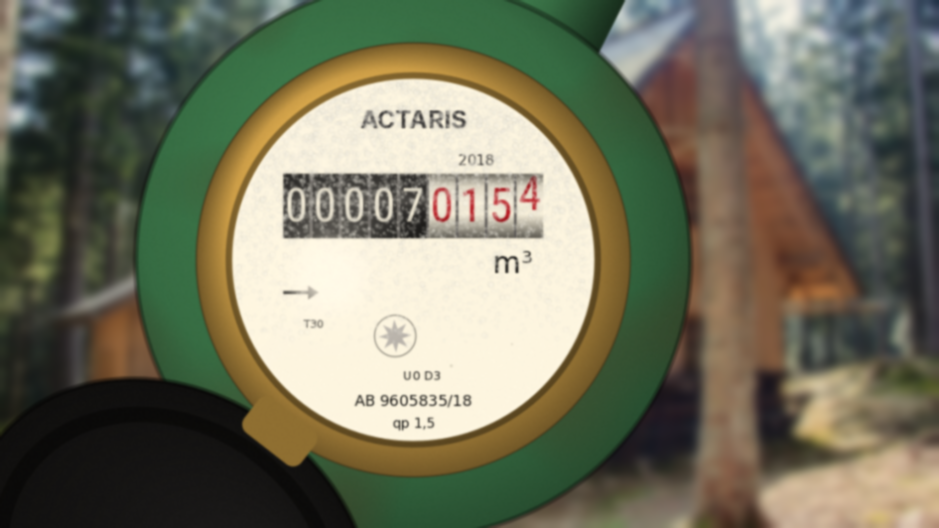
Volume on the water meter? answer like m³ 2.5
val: m³ 7.0154
